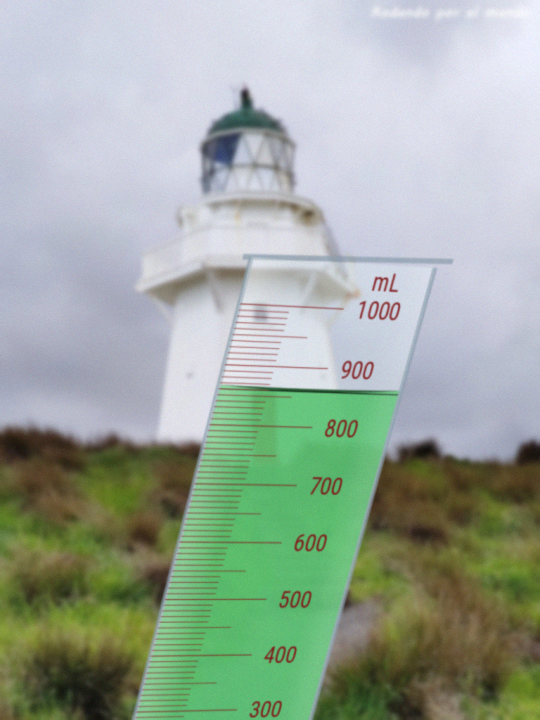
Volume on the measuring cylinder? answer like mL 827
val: mL 860
